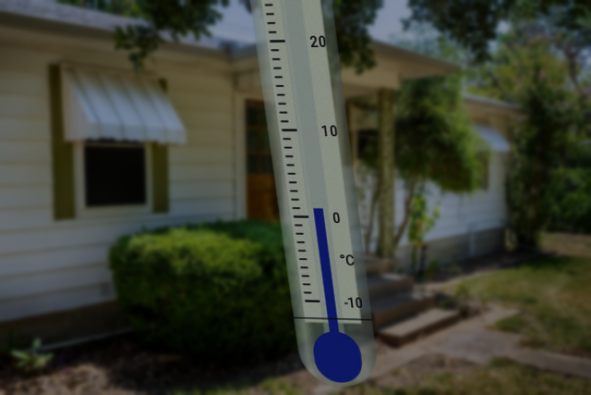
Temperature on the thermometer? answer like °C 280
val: °C 1
